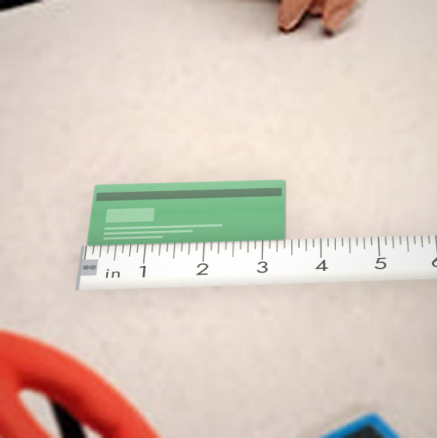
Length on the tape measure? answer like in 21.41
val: in 3.375
